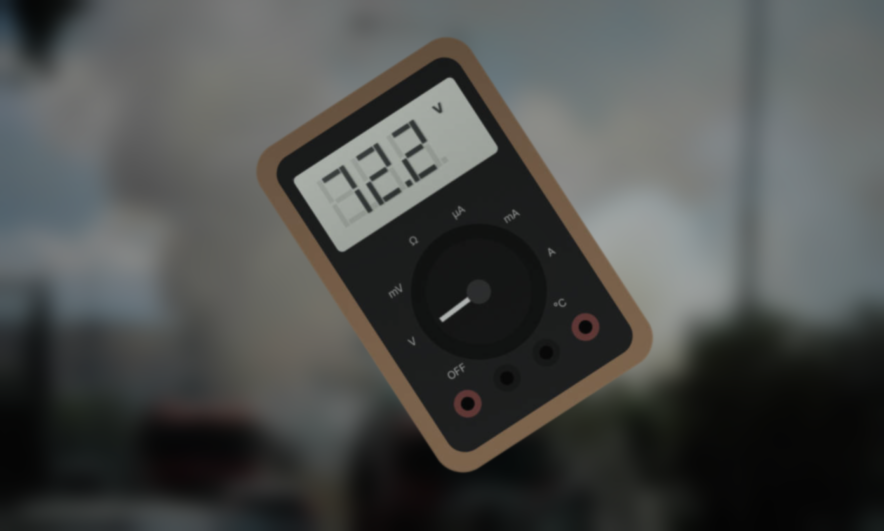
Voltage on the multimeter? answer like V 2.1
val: V 72.2
